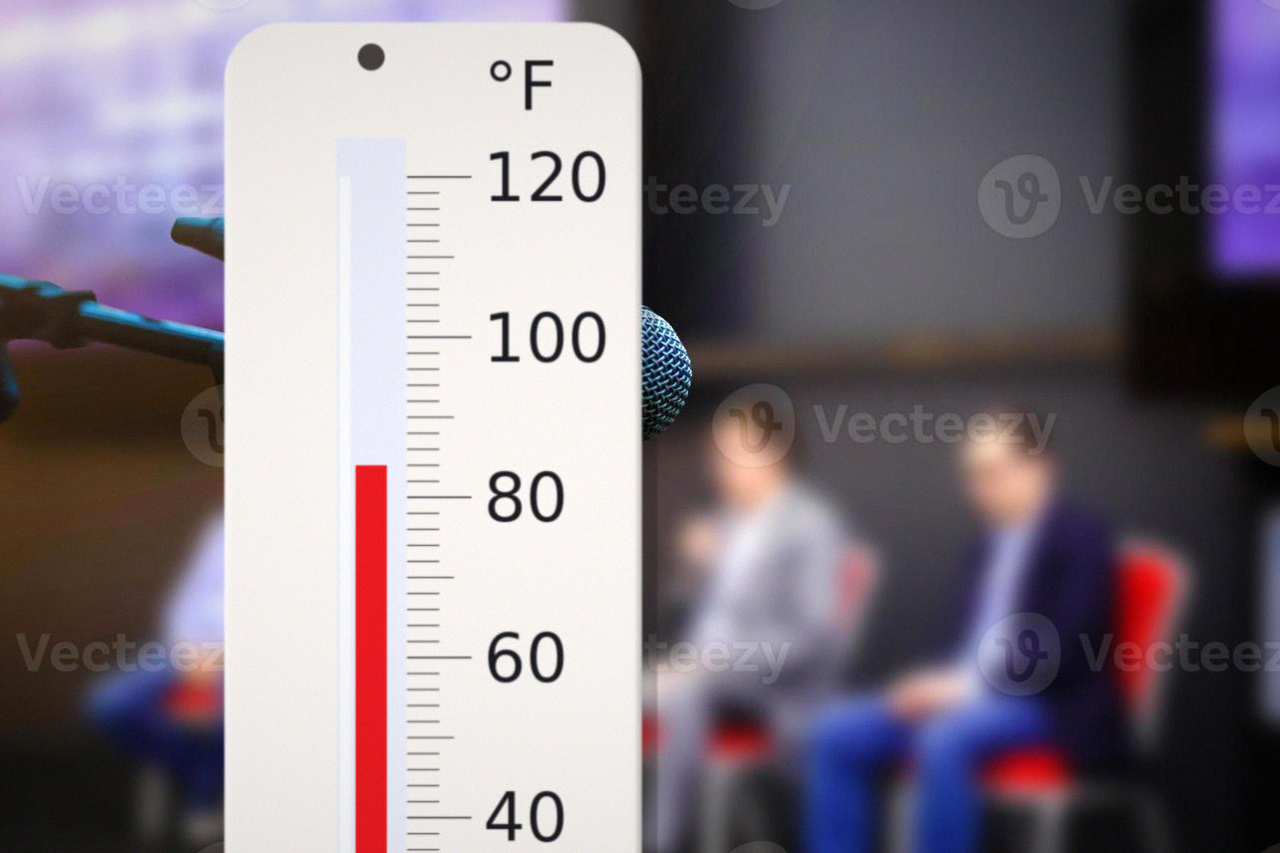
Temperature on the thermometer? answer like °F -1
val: °F 84
